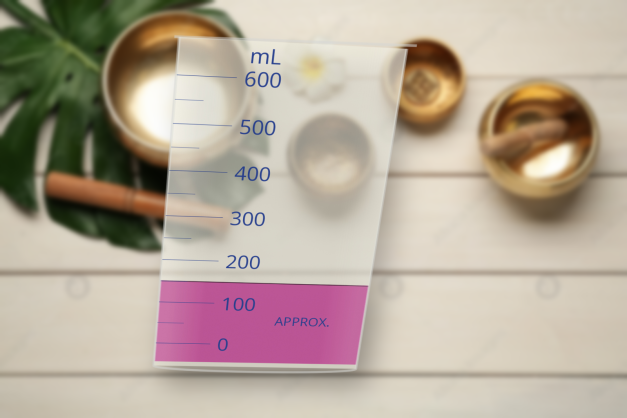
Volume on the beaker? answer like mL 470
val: mL 150
